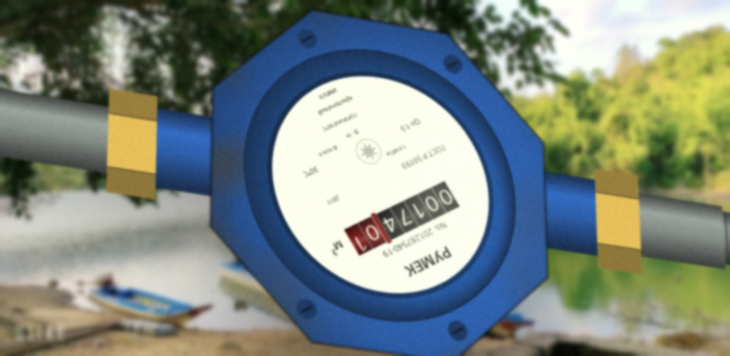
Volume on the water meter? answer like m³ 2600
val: m³ 174.01
